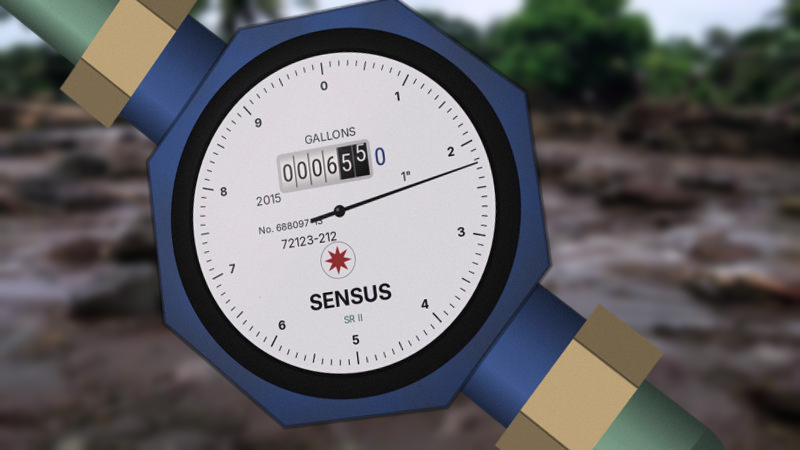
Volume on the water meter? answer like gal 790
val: gal 6552.2
